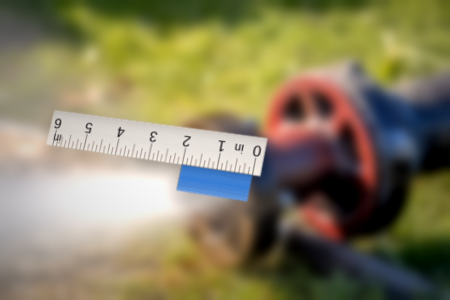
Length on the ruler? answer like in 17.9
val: in 2
